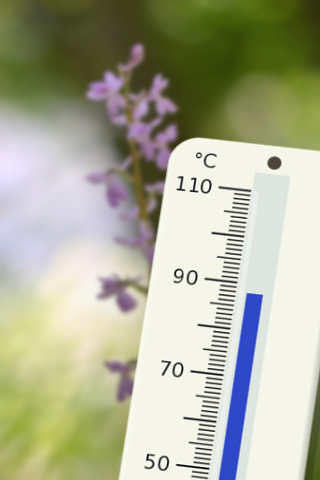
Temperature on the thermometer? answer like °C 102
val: °C 88
